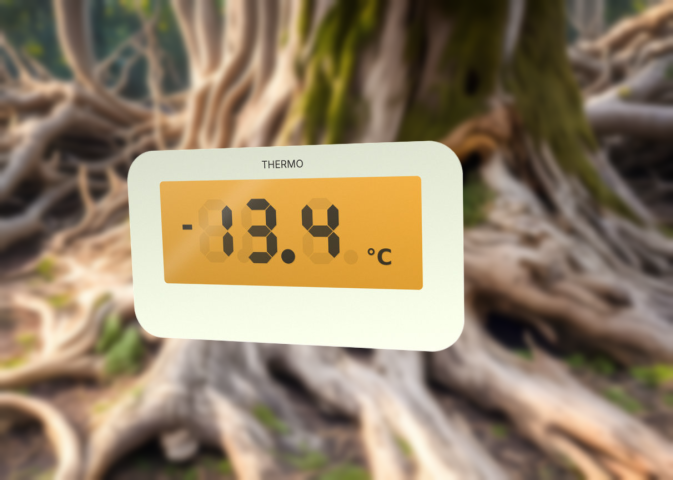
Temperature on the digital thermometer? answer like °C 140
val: °C -13.4
